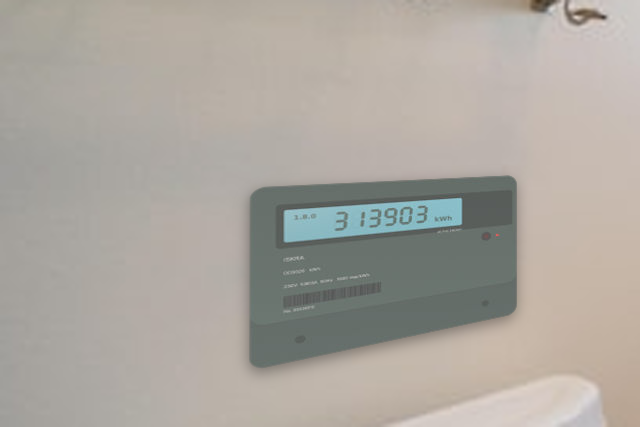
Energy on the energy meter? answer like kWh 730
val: kWh 313903
